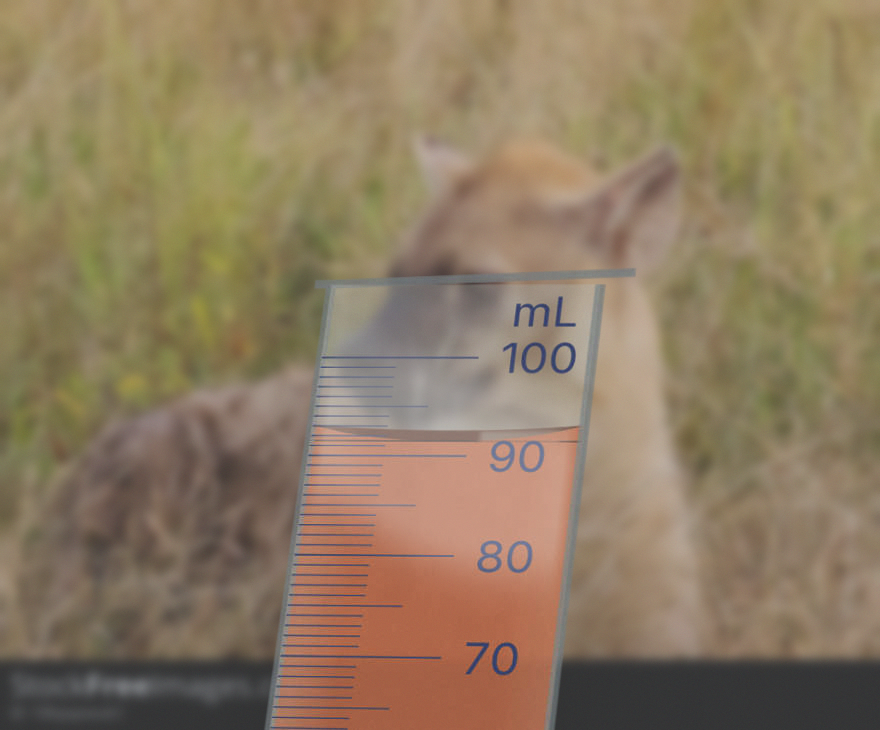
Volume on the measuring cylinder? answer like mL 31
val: mL 91.5
